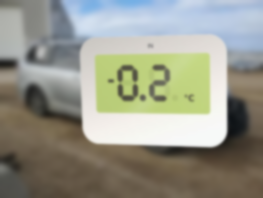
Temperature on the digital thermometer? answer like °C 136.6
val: °C -0.2
